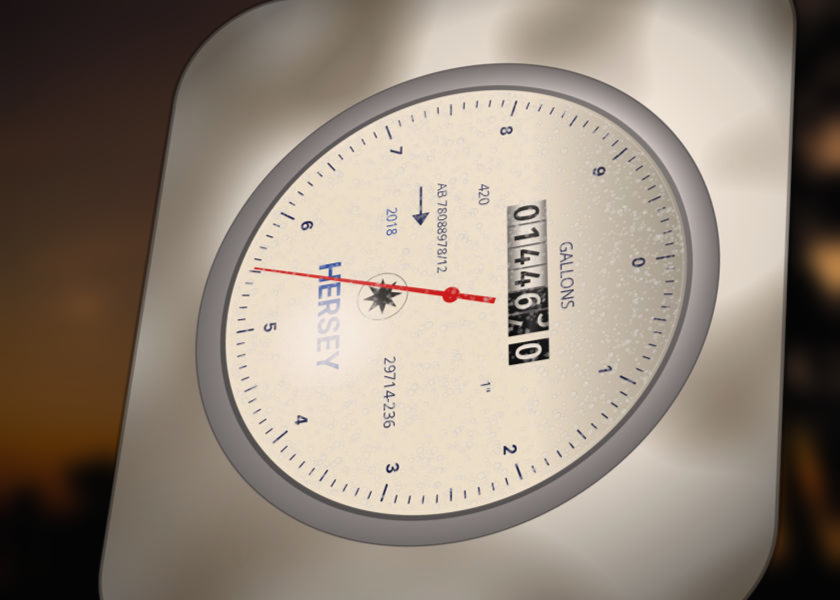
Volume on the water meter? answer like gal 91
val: gal 144635.5
